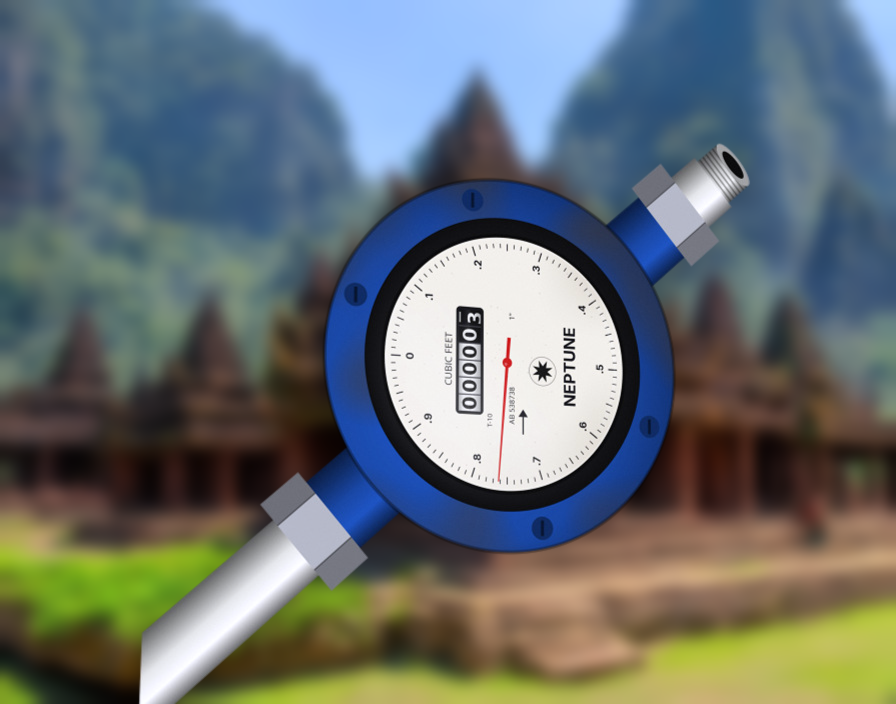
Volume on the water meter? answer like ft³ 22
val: ft³ 2.76
